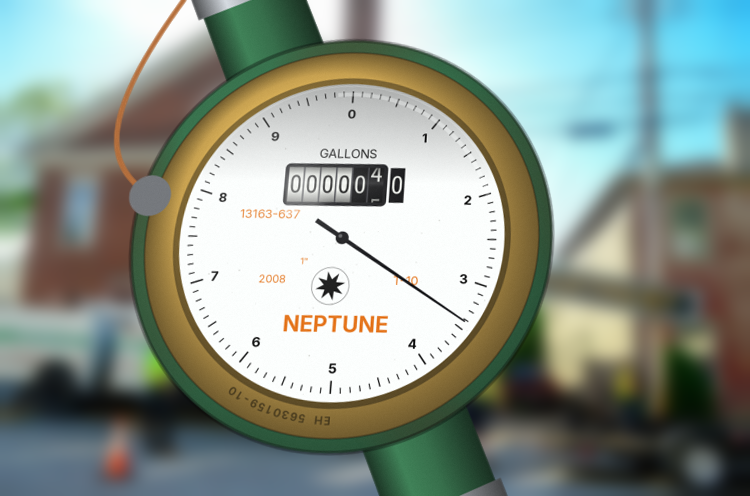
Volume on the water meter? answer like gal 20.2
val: gal 43.4
